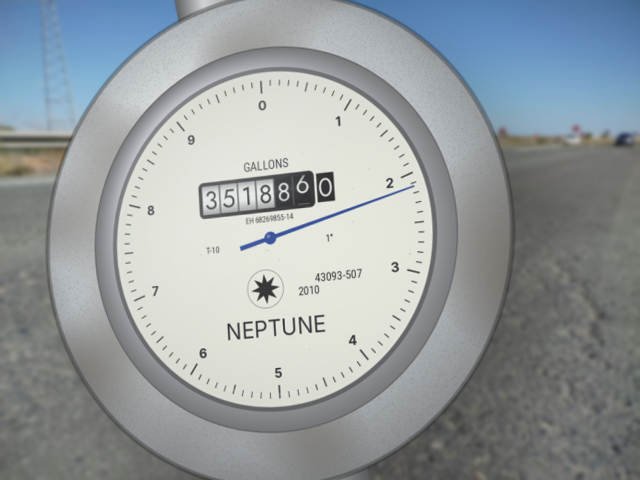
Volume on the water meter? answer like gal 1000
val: gal 3518862.1
